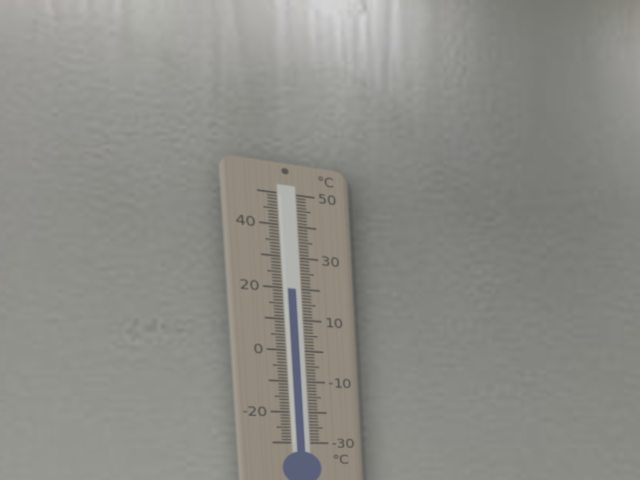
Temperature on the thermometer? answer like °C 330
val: °C 20
